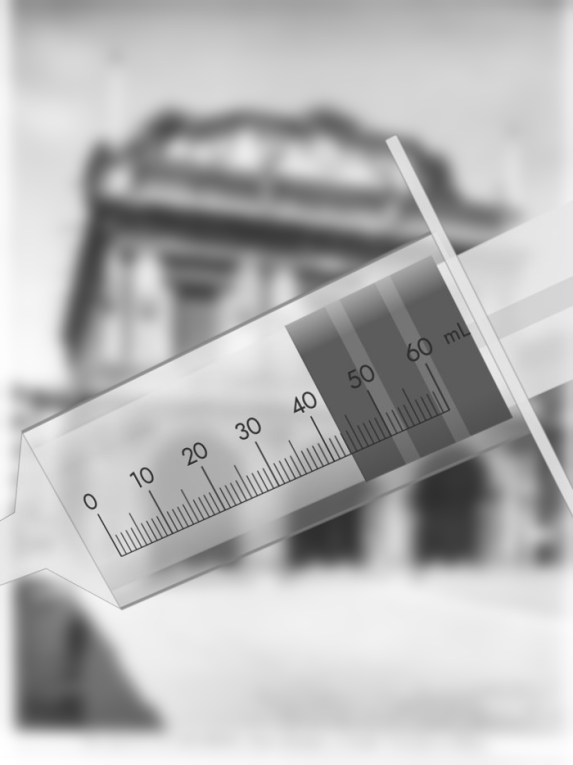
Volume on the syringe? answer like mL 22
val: mL 43
